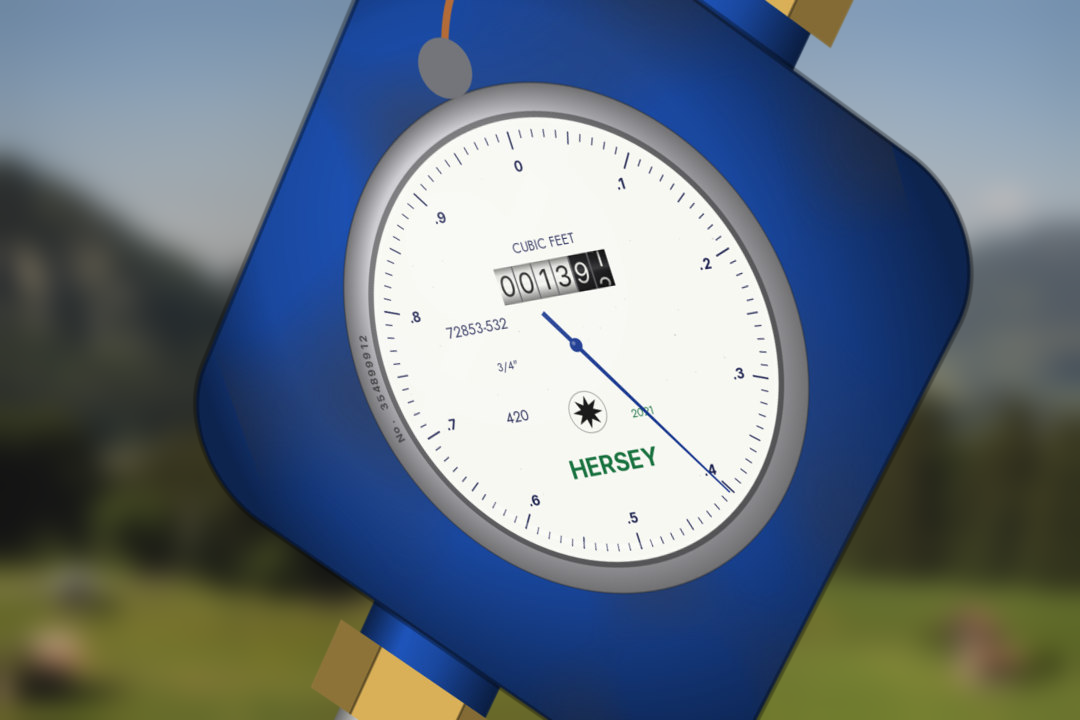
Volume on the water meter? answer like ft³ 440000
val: ft³ 1391.40
